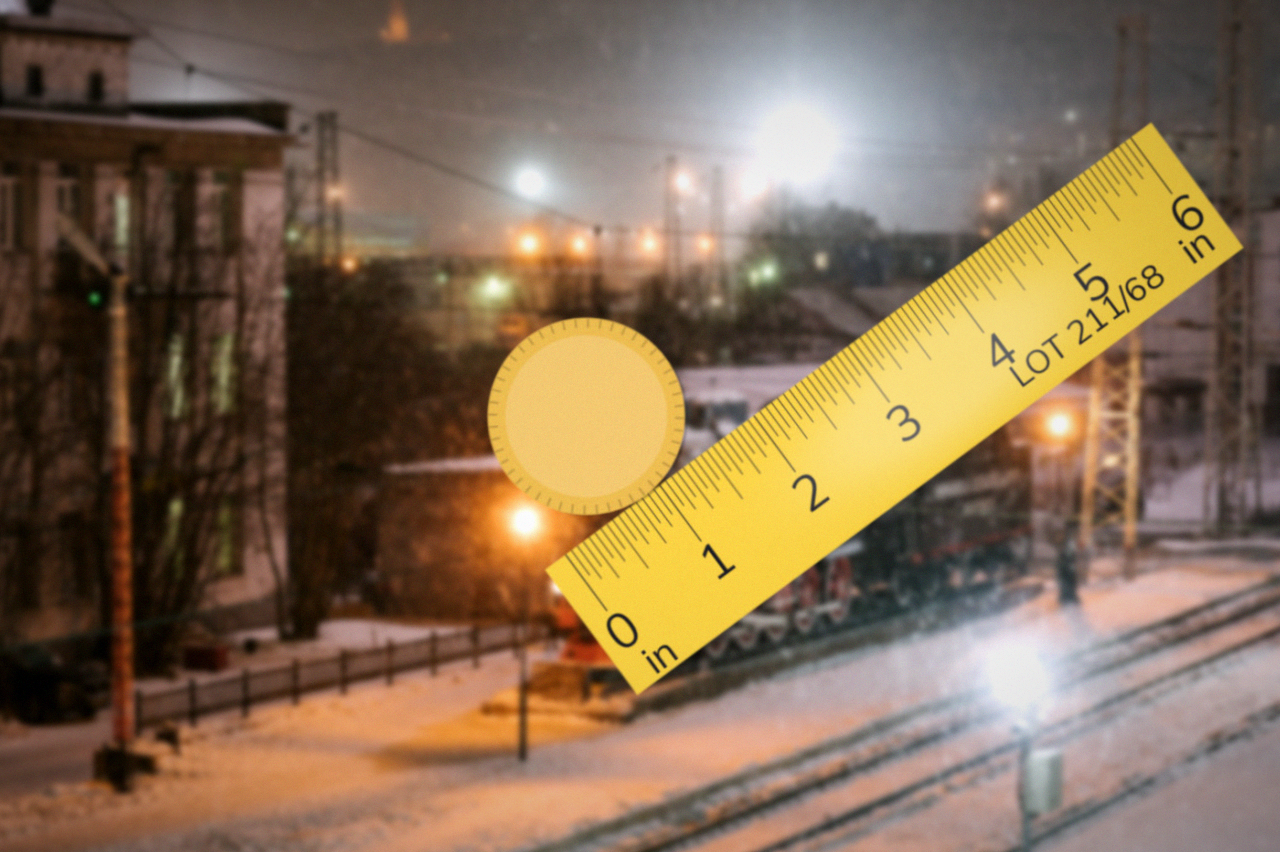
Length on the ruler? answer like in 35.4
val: in 1.6875
